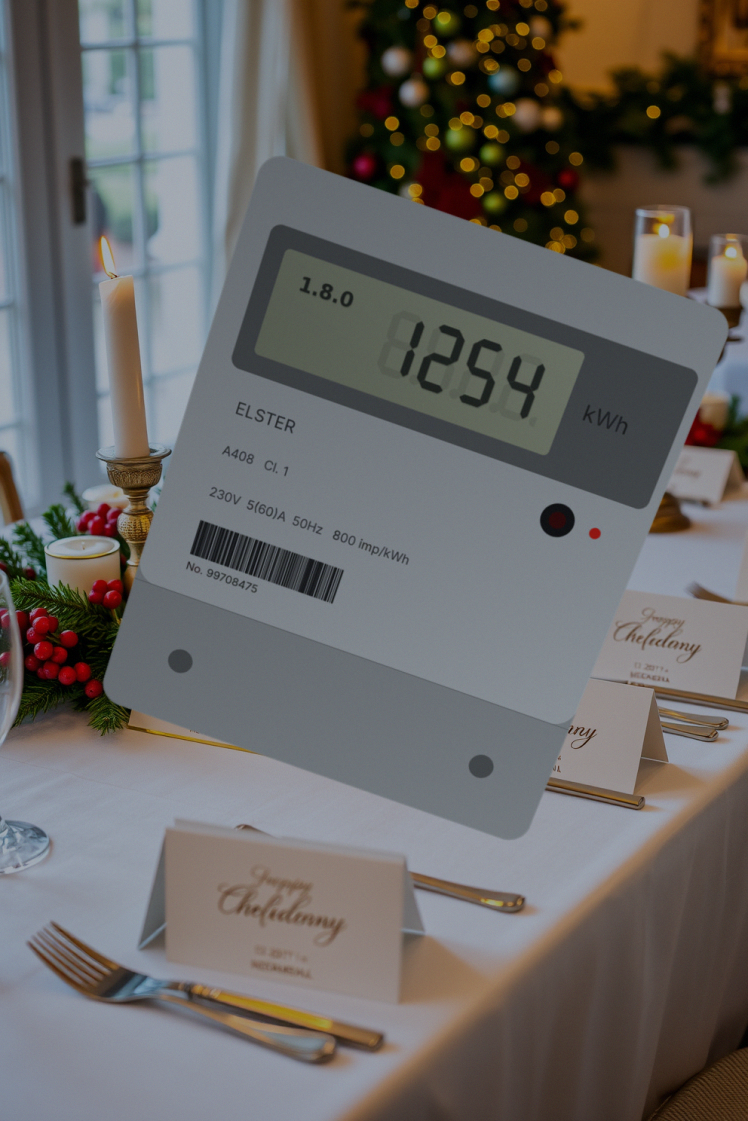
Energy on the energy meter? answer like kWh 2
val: kWh 1254
